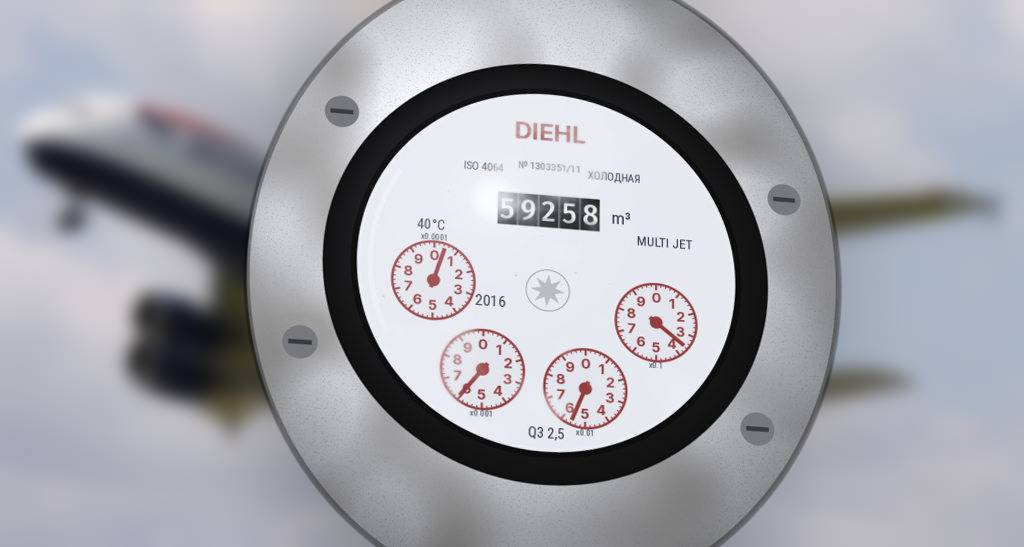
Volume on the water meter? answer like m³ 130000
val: m³ 59258.3560
